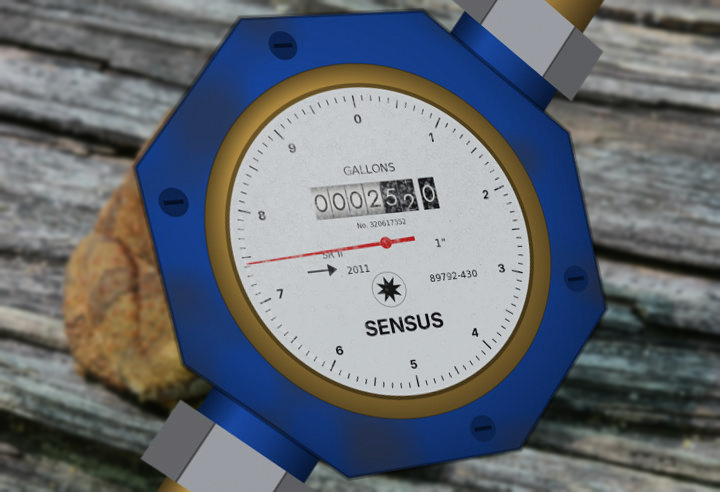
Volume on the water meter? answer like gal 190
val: gal 2517.4
